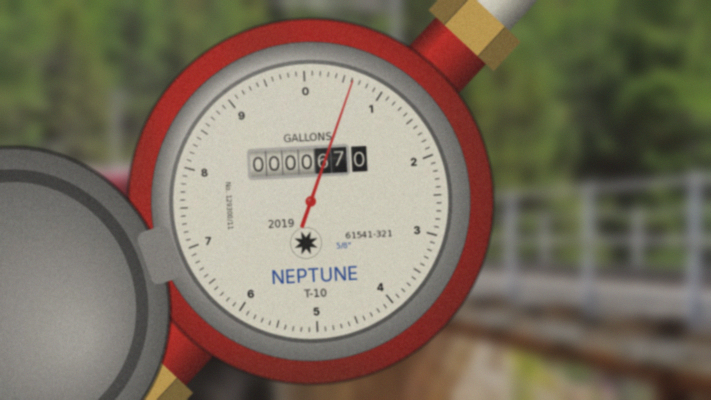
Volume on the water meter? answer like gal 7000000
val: gal 670.6
